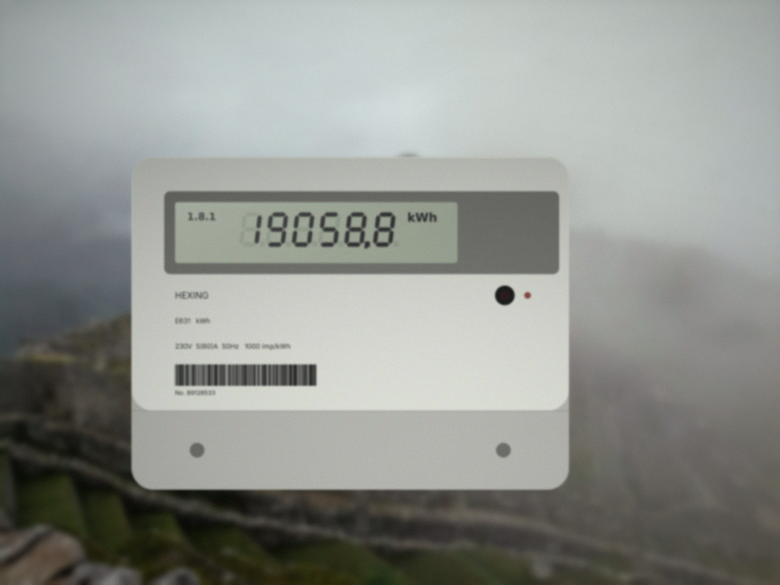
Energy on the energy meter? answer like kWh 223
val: kWh 19058.8
